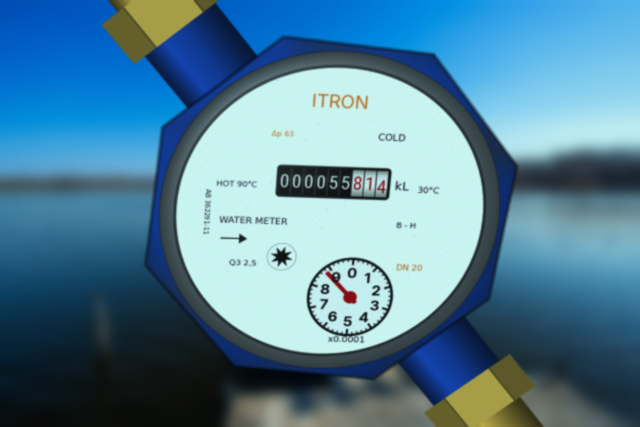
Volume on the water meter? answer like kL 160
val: kL 55.8138
